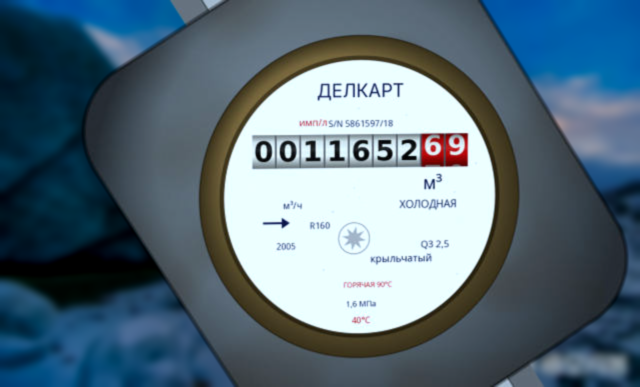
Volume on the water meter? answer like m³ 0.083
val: m³ 11652.69
